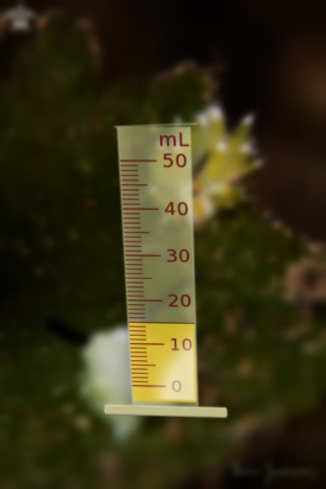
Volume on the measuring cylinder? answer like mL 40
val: mL 15
